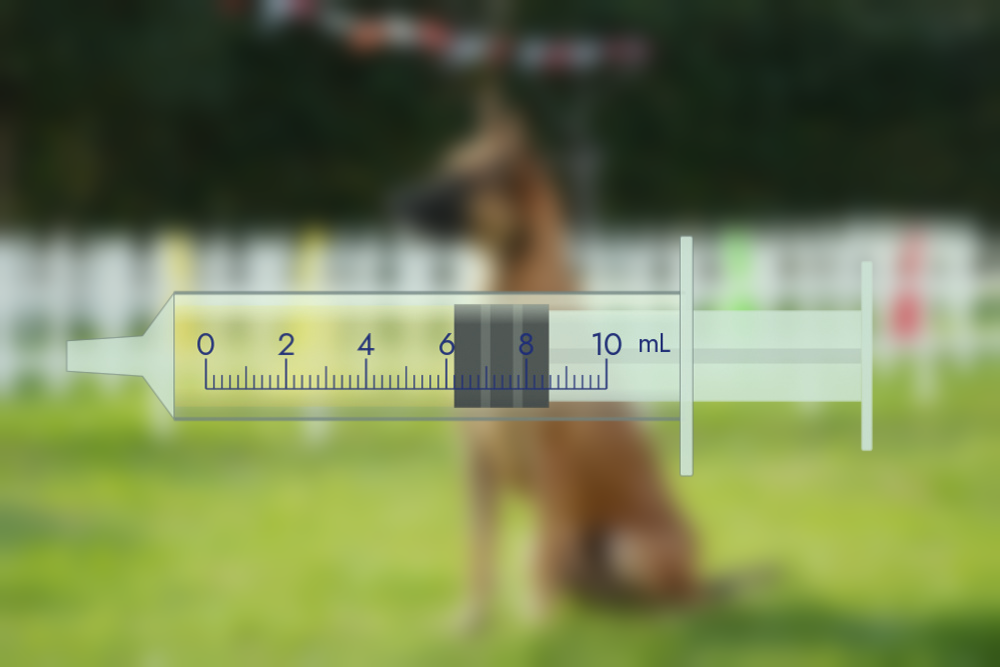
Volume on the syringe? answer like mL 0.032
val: mL 6.2
